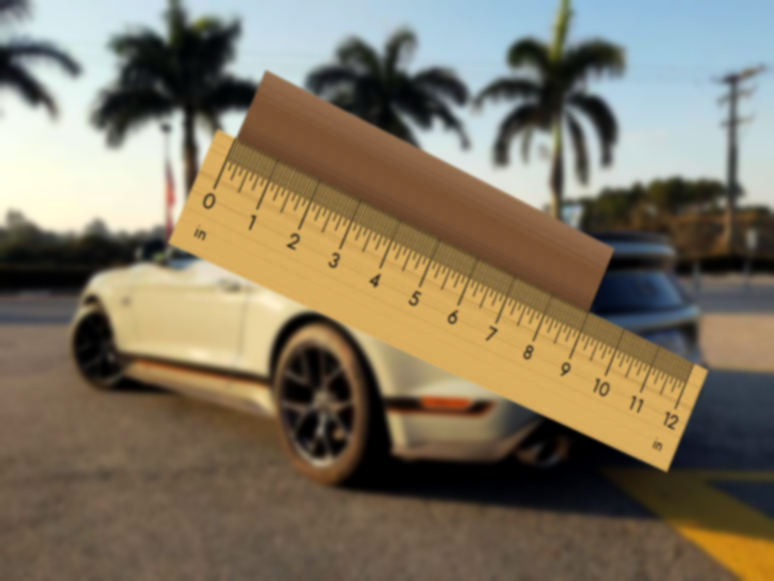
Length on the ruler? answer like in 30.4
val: in 9
